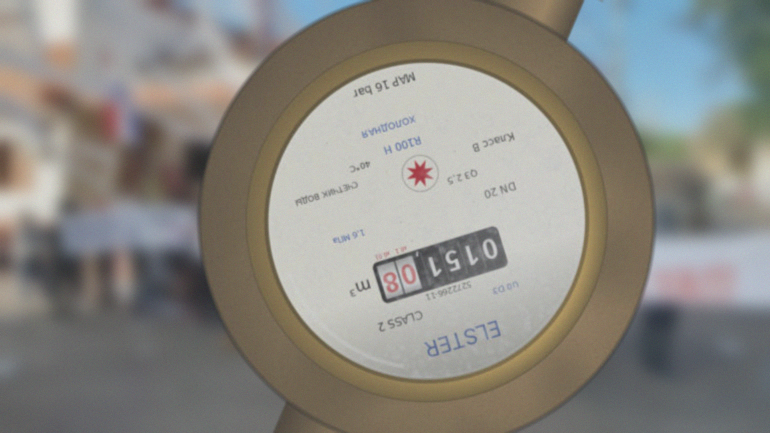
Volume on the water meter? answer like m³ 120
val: m³ 151.08
